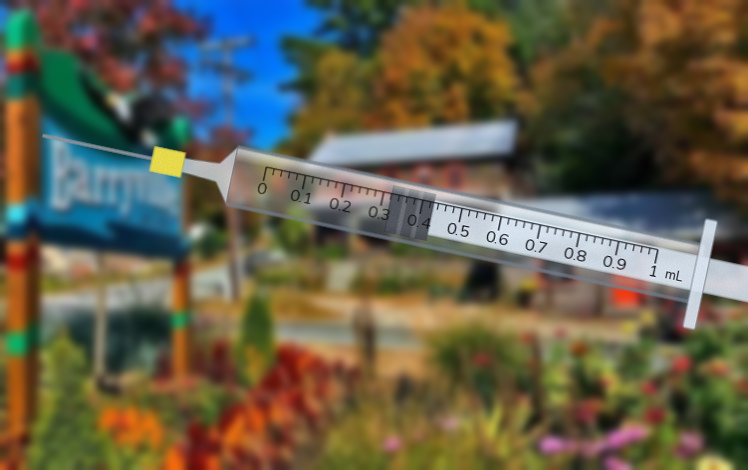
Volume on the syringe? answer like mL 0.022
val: mL 0.32
